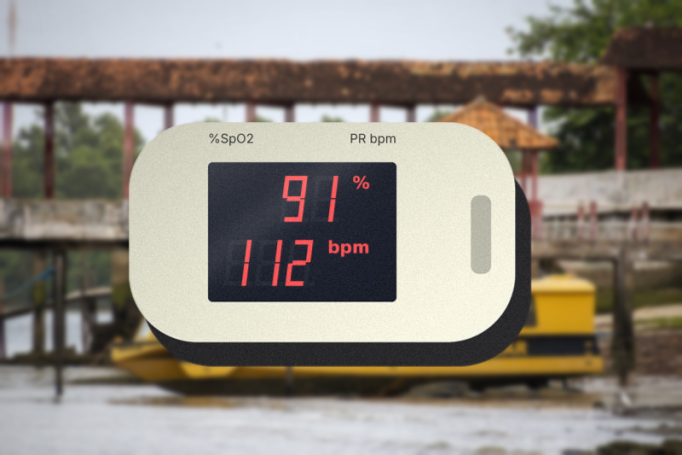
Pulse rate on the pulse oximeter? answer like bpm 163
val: bpm 112
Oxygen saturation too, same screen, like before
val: % 91
